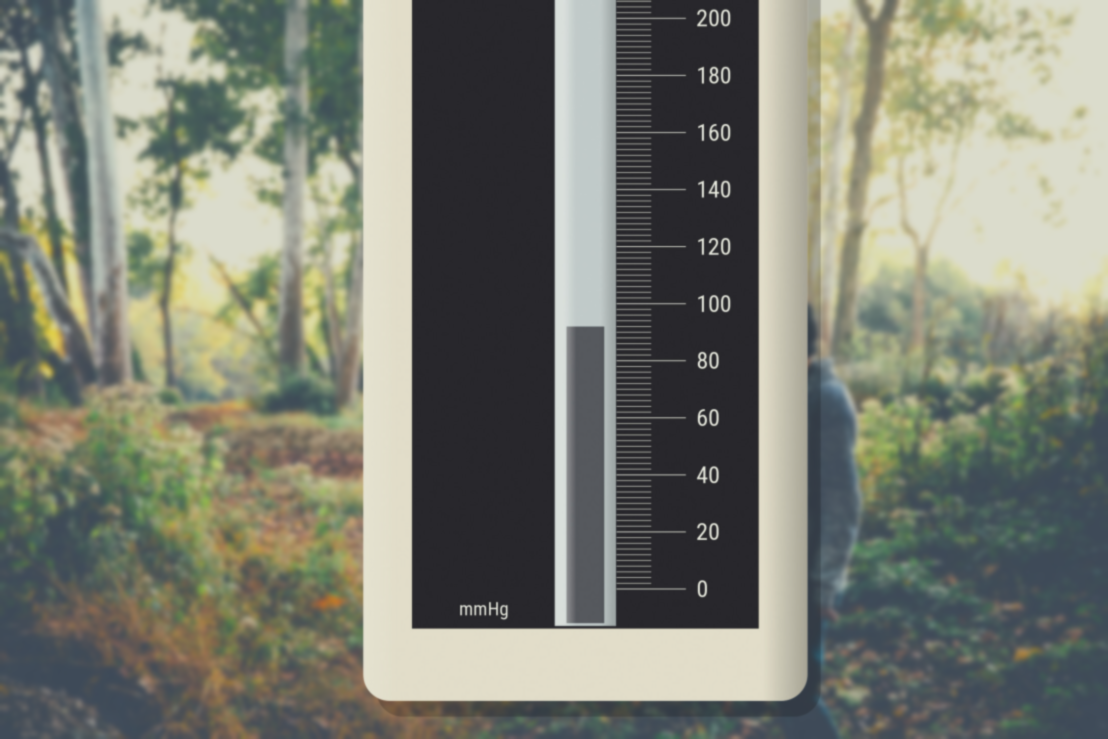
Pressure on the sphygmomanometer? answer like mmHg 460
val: mmHg 92
